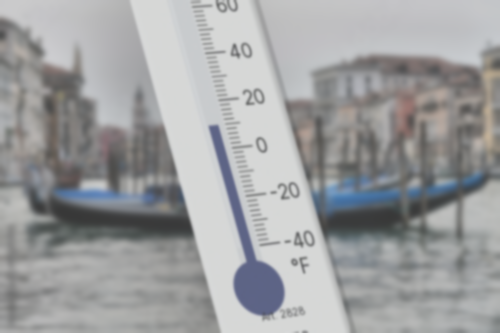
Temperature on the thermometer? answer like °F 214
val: °F 10
